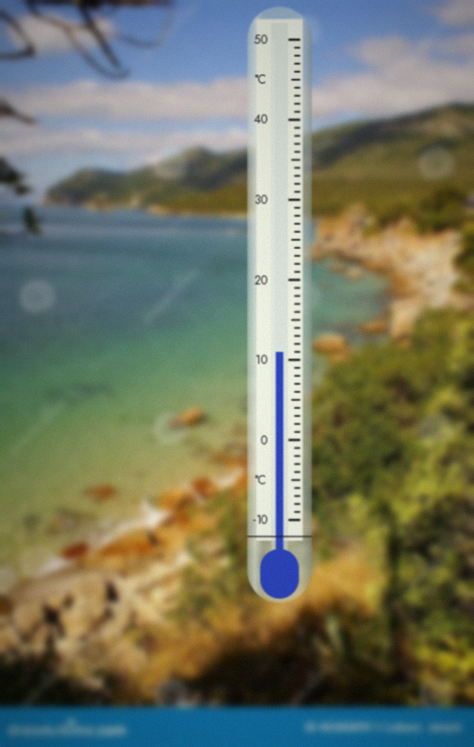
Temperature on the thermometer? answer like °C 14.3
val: °C 11
